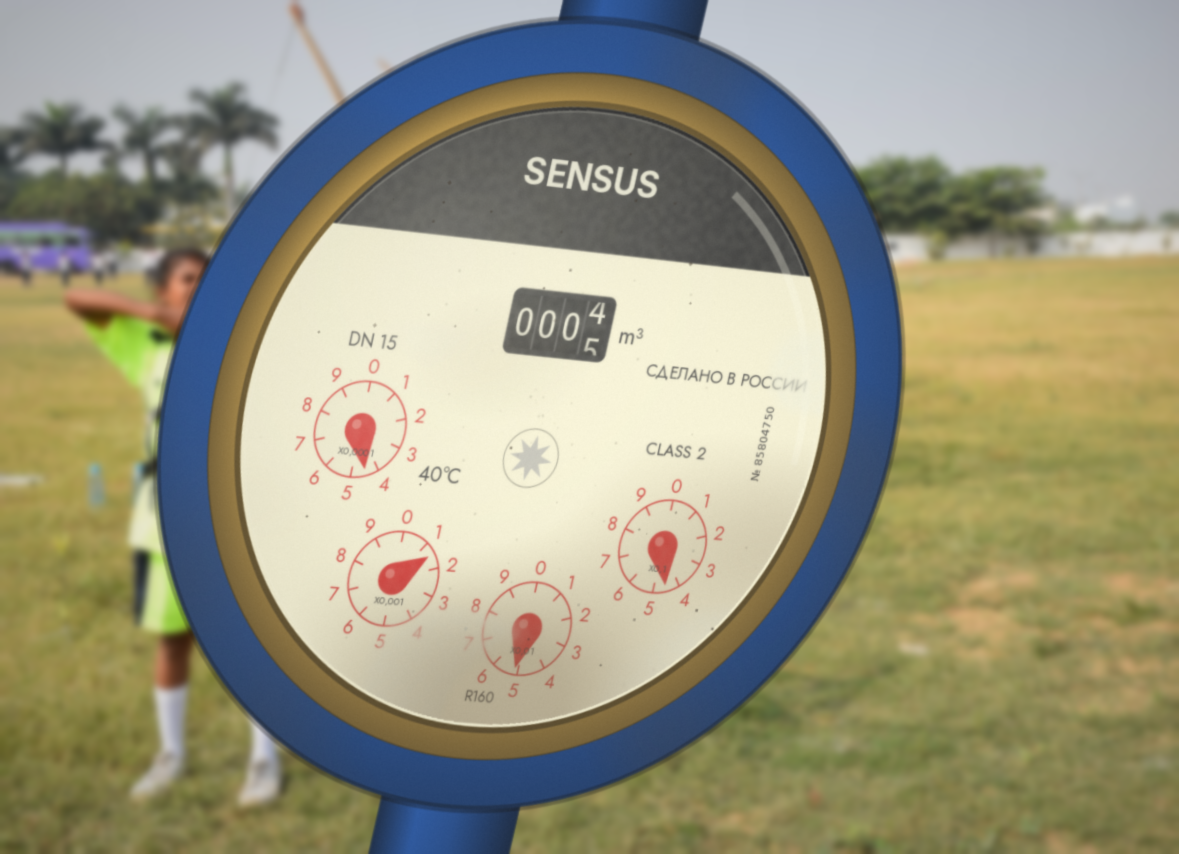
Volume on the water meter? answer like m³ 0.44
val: m³ 4.4514
